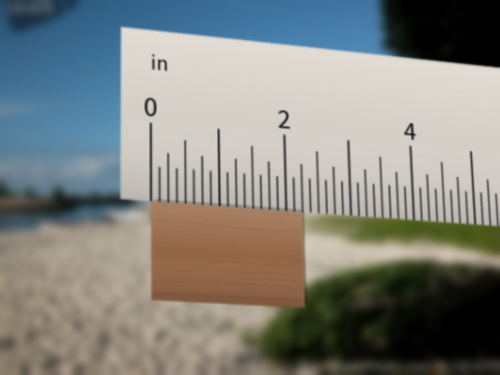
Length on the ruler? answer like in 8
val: in 2.25
